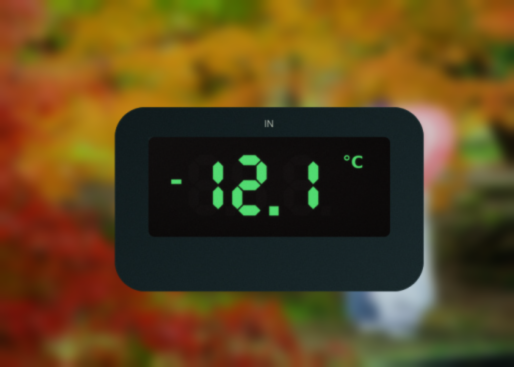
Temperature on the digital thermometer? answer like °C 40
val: °C -12.1
